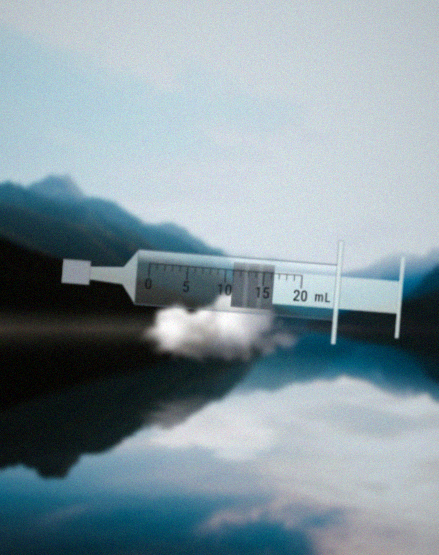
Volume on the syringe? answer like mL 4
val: mL 11
